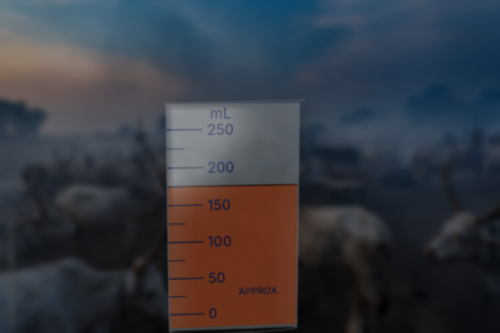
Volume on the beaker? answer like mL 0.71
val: mL 175
